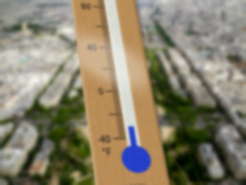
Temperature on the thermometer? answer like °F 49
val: °F -30
